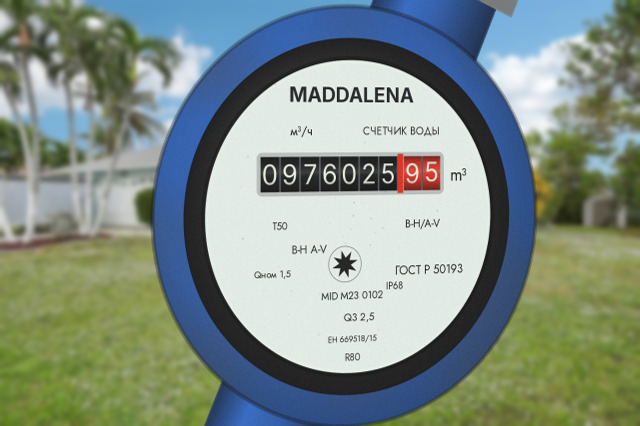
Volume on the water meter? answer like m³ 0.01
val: m³ 976025.95
